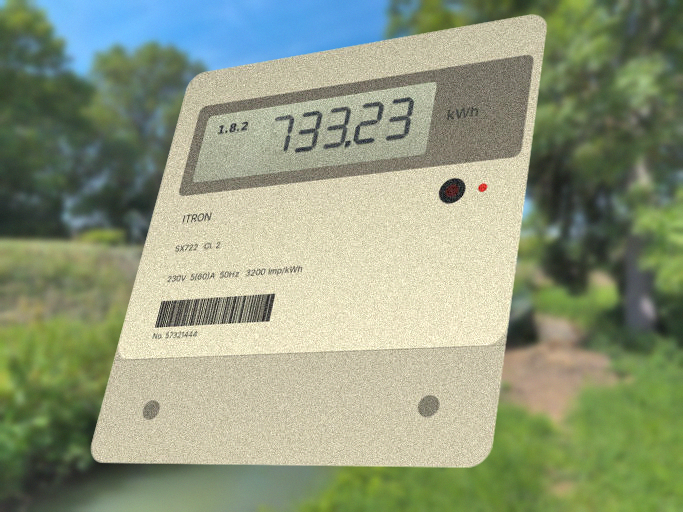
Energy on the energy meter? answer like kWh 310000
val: kWh 733.23
